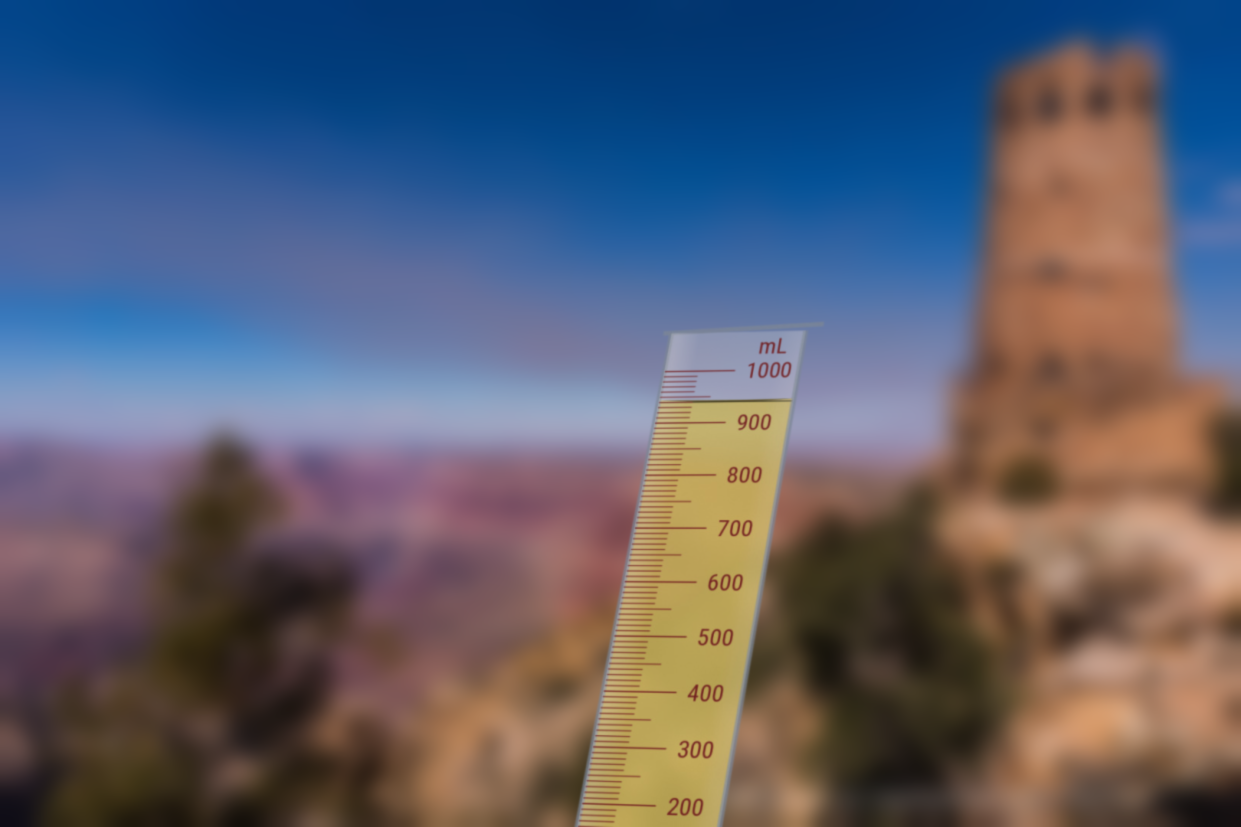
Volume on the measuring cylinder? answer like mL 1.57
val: mL 940
